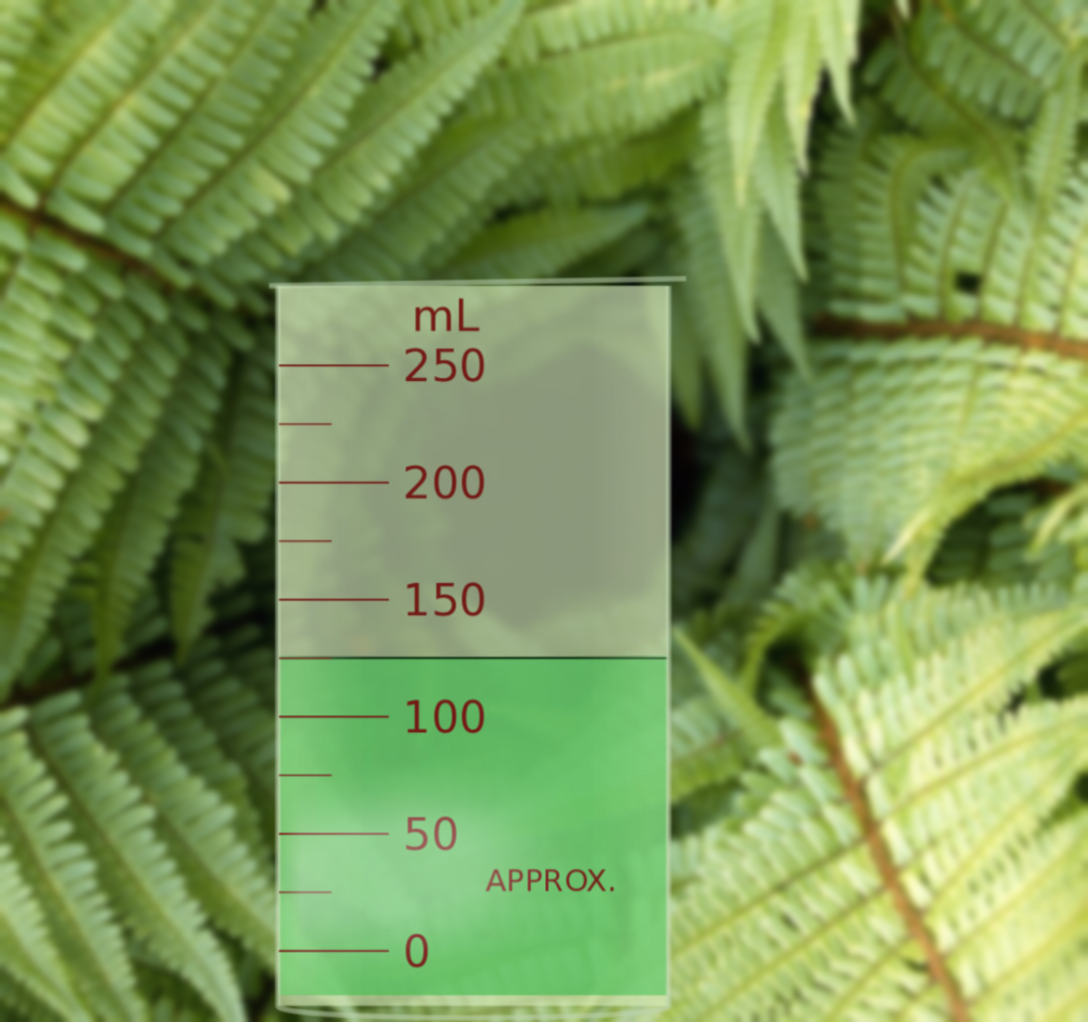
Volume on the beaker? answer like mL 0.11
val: mL 125
